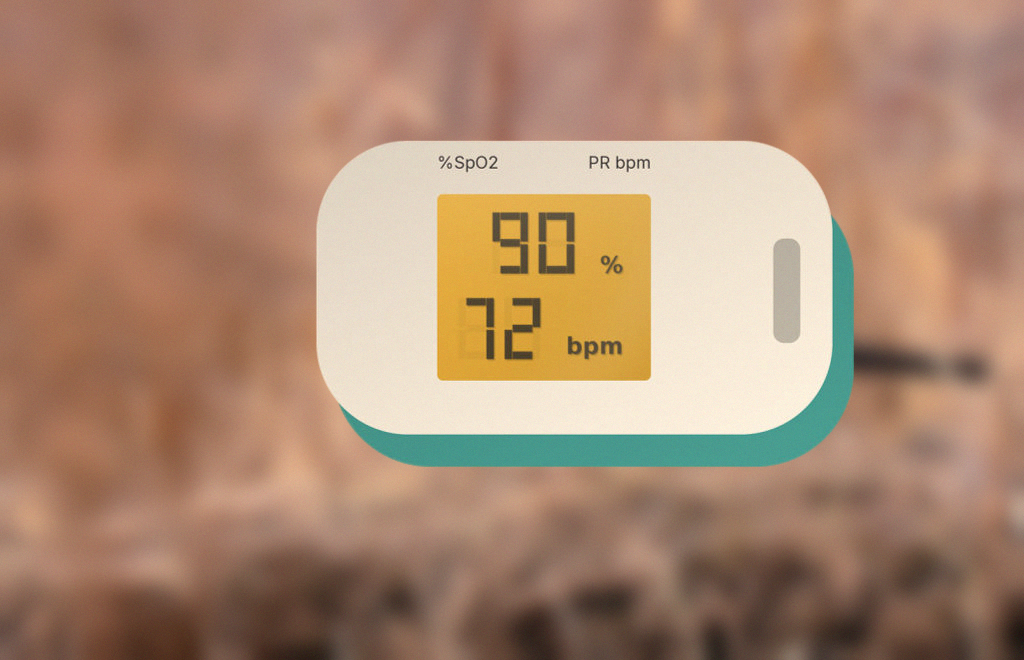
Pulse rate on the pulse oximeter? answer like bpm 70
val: bpm 72
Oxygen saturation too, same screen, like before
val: % 90
